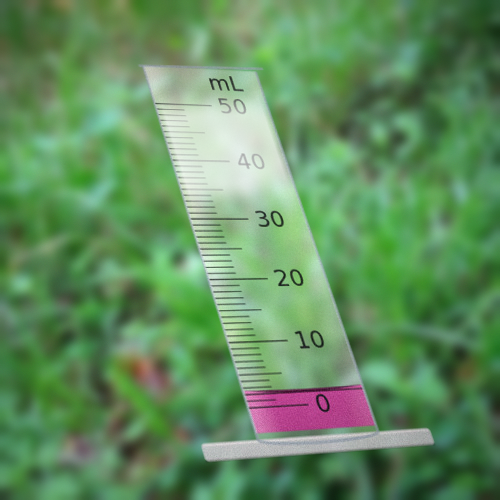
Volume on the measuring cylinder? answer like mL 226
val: mL 2
